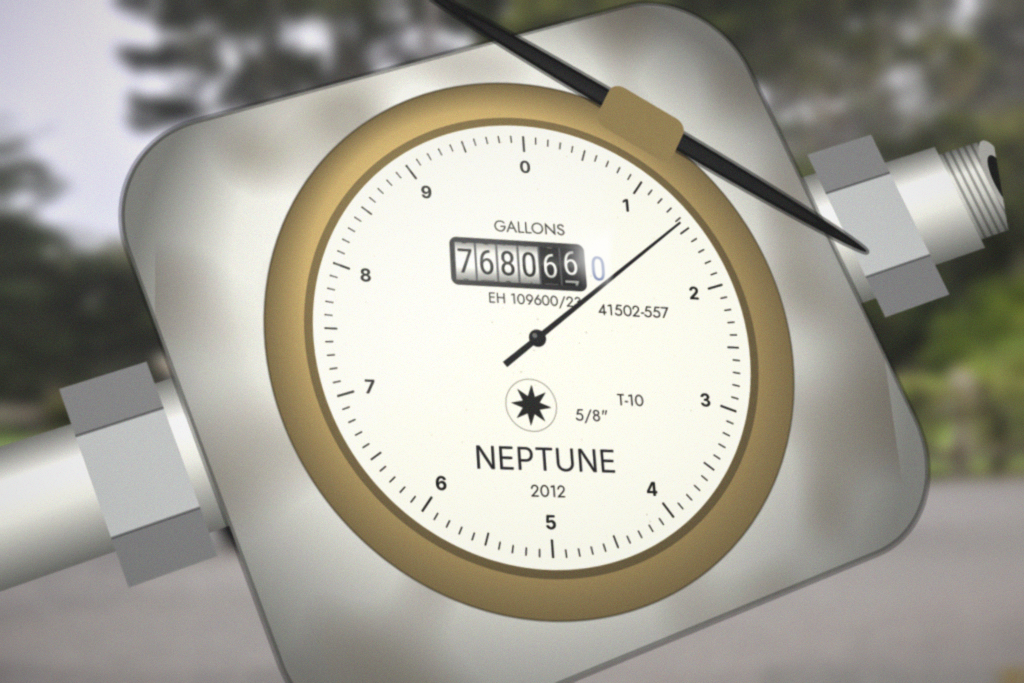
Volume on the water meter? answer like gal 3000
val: gal 7680661.4
